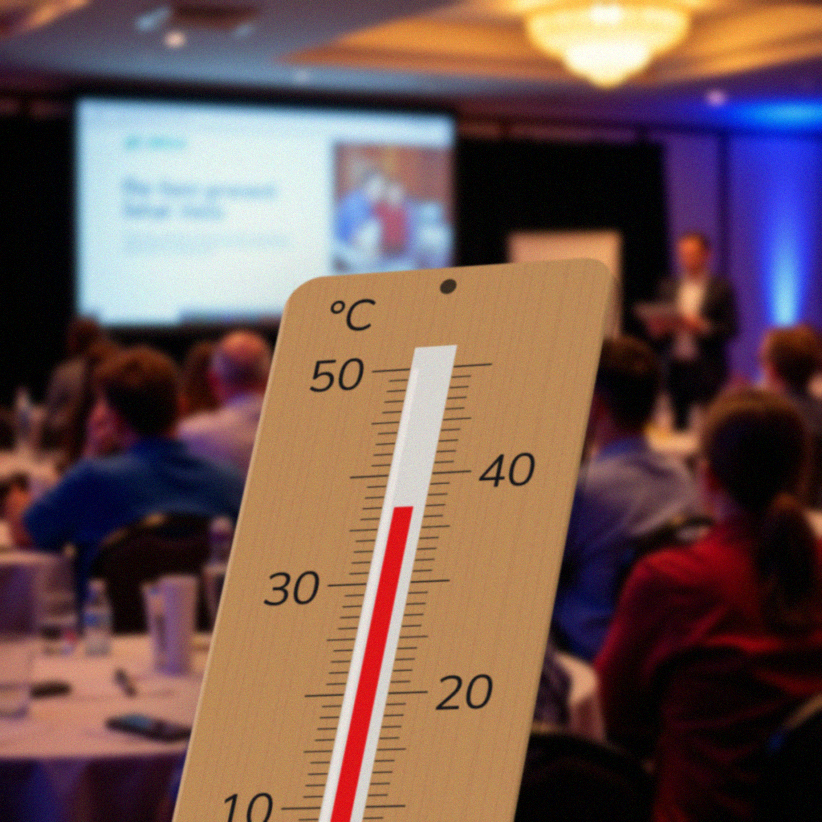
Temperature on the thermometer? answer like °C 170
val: °C 37
